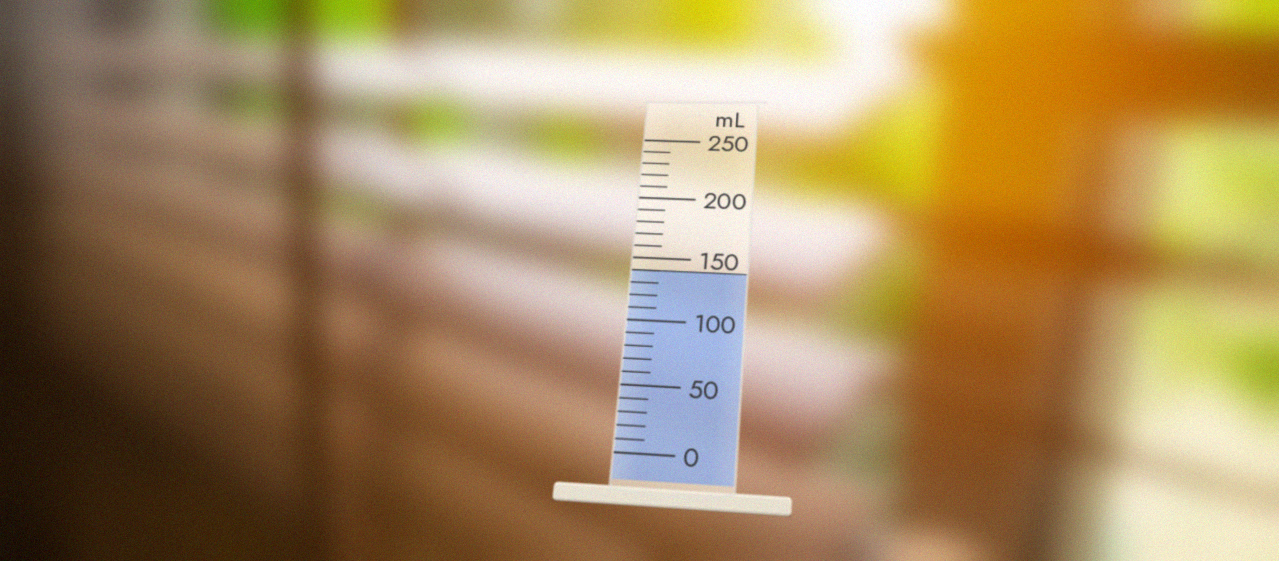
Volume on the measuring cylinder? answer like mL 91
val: mL 140
